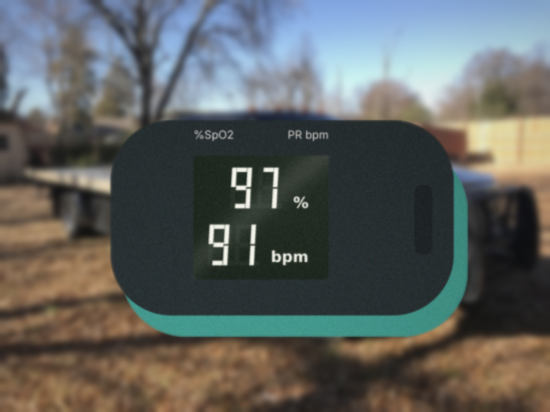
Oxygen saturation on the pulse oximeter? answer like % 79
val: % 97
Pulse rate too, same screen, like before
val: bpm 91
